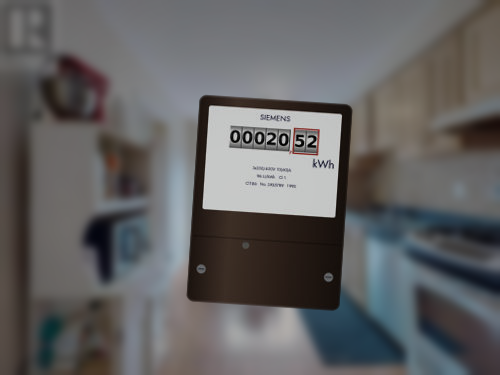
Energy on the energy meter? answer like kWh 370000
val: kWh 20.52
